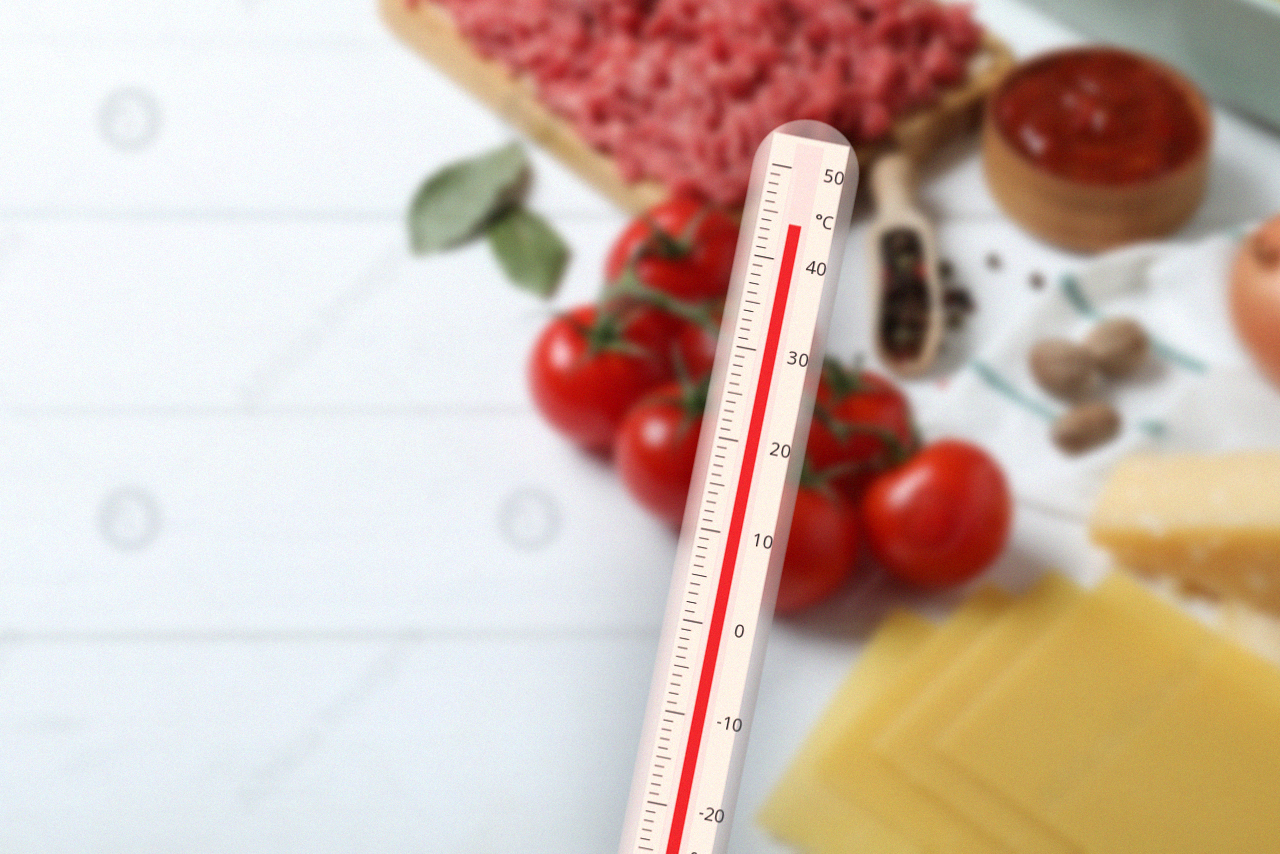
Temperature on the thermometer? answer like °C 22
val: °C 44
